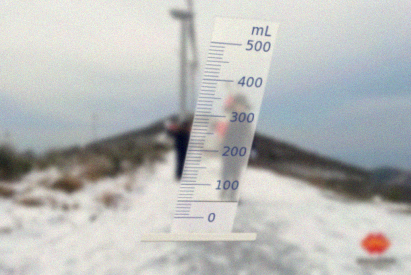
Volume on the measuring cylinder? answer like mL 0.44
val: mL 50
